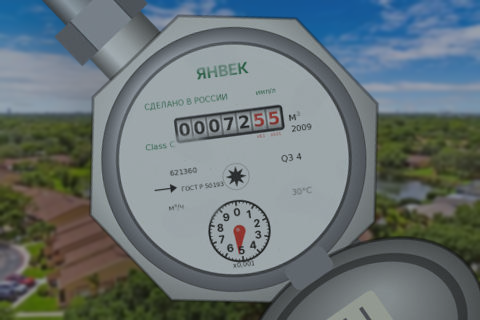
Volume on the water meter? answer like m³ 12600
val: m³ 72.555
